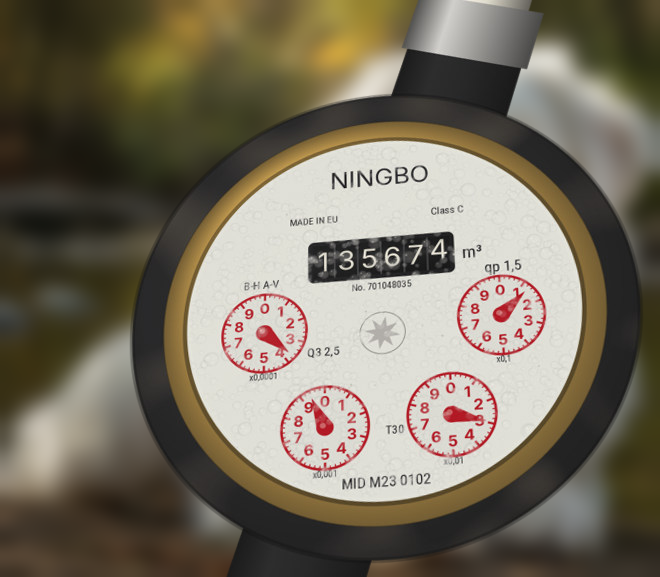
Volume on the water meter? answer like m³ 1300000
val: m³ 135674.1293
